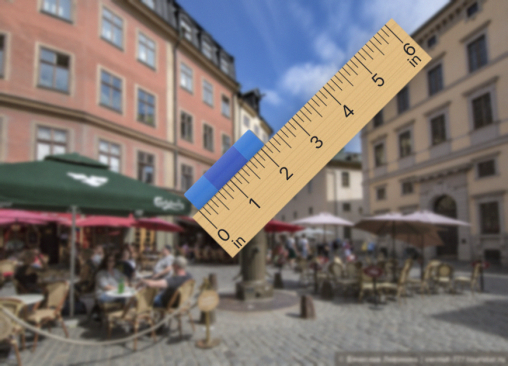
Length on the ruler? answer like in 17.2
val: in 2.125
